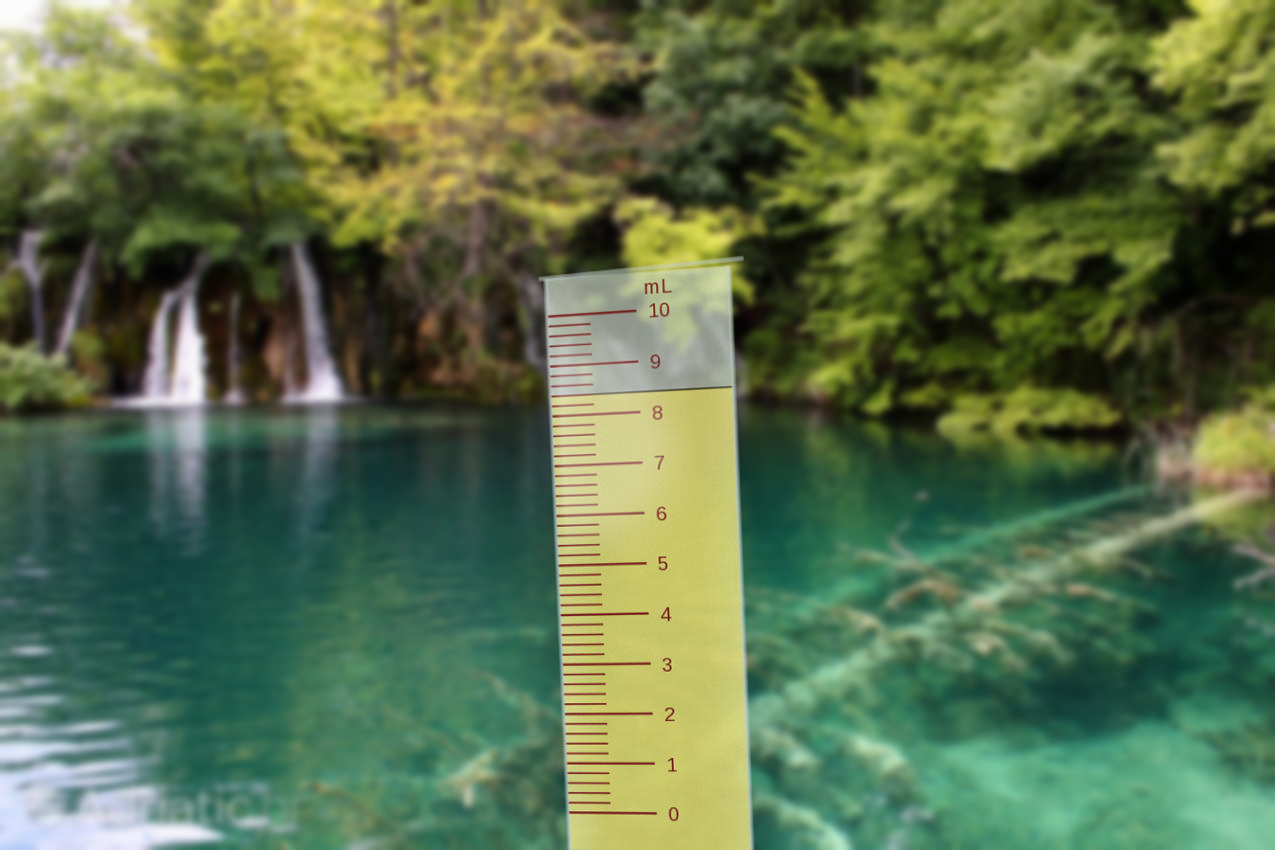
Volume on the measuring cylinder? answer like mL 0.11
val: mL 8.4
